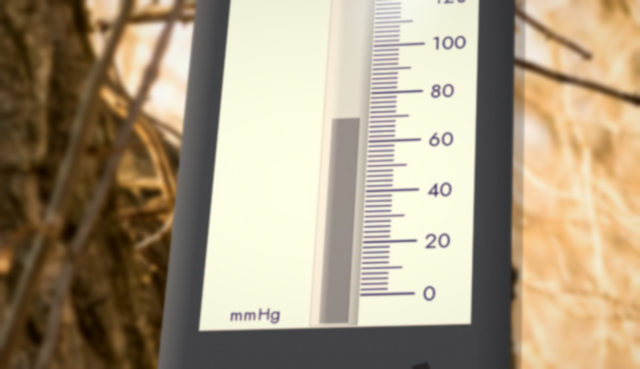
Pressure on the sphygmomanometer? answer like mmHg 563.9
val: mmHg 70
